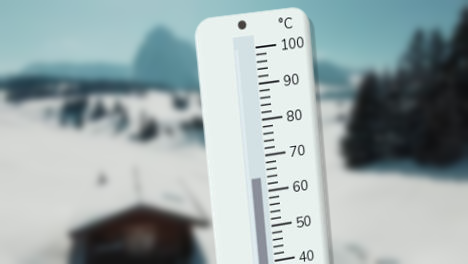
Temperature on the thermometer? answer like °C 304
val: °C 64
